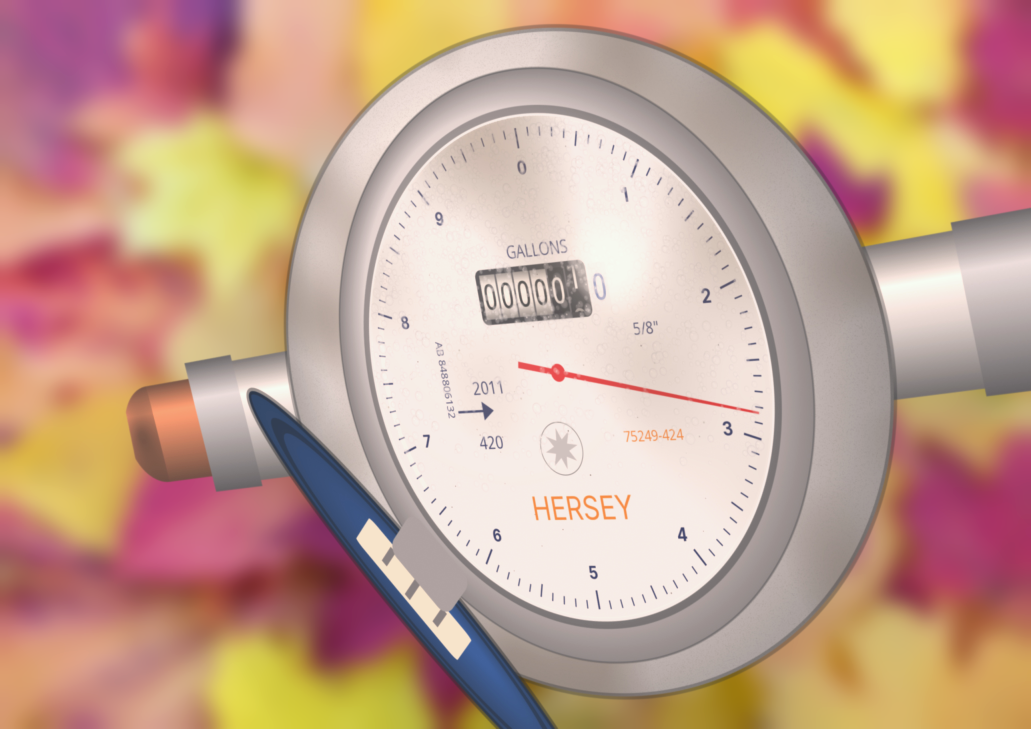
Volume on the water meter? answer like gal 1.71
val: gal 12.8
